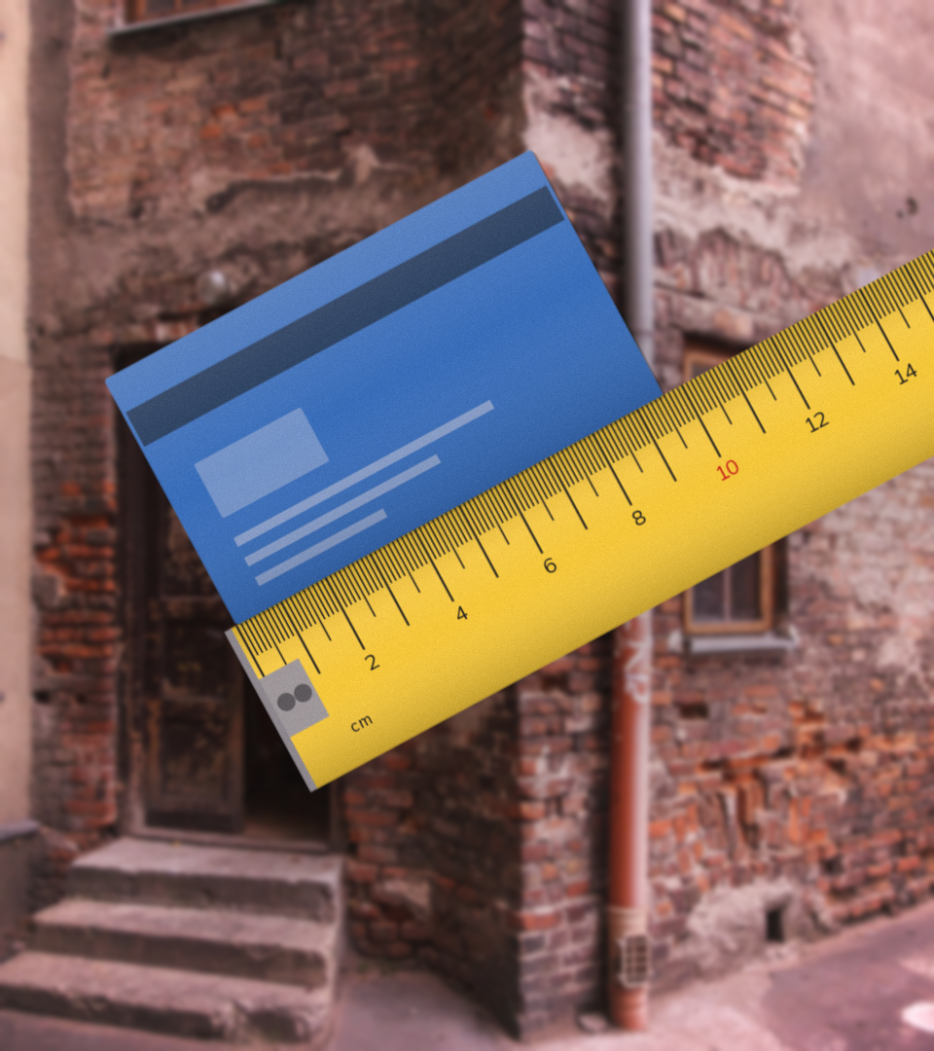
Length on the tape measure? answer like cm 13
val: cm 9.6
